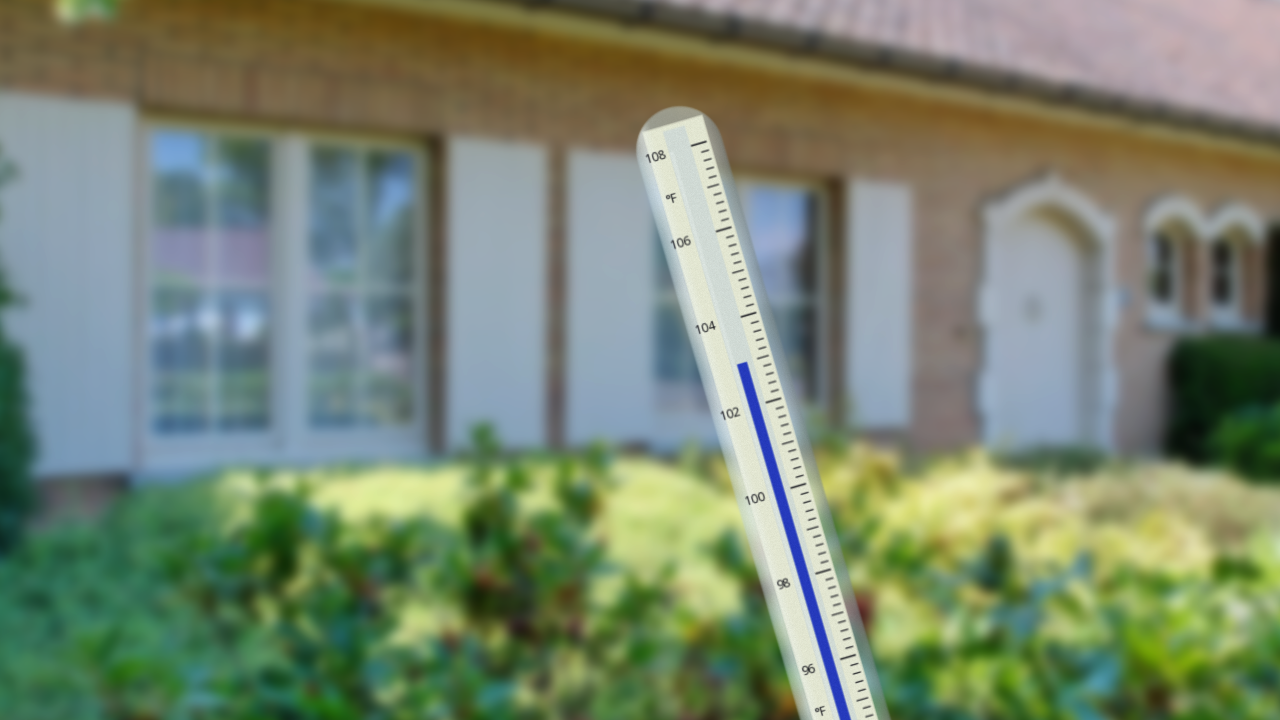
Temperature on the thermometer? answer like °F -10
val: °F 103
